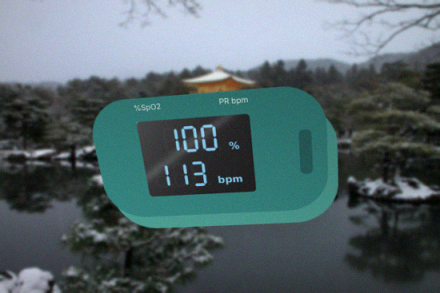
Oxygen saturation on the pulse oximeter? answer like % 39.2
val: % 100
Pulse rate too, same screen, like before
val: bpm 113
